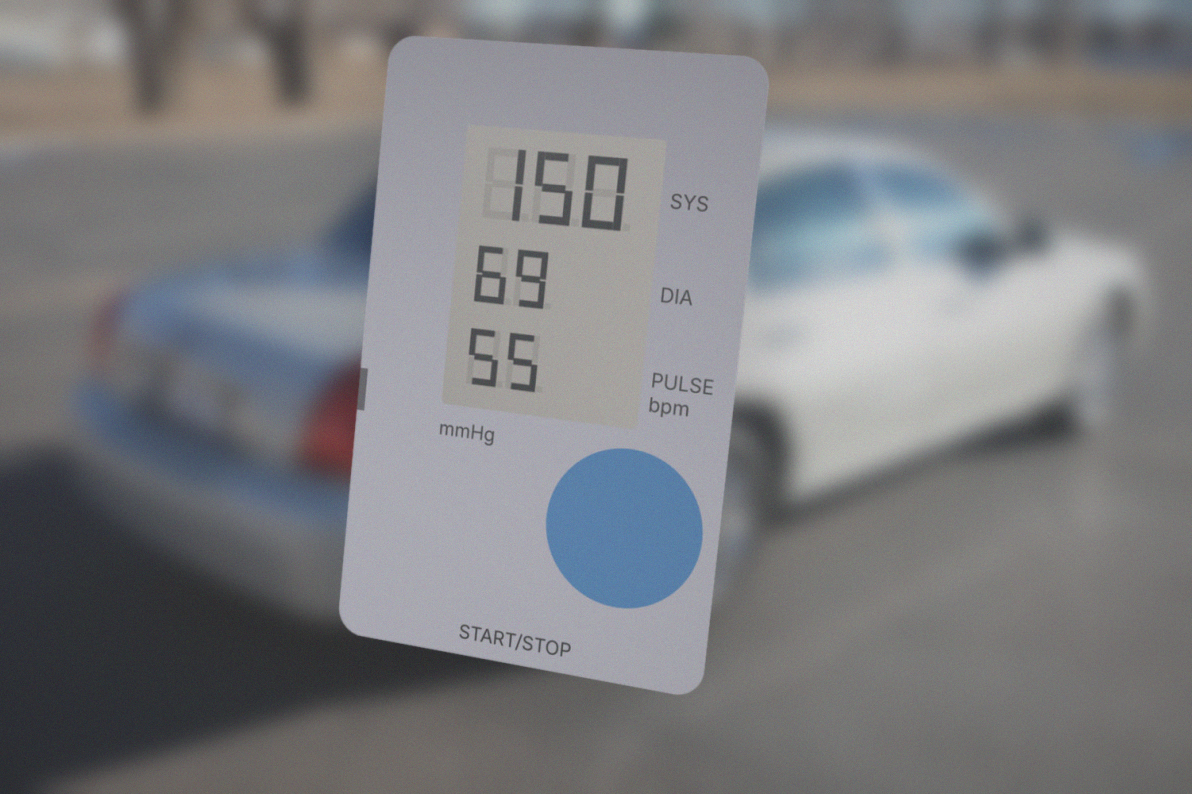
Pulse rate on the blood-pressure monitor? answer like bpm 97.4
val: bpm 55
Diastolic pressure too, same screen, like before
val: mmHg 69
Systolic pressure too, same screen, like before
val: mmHg 150
